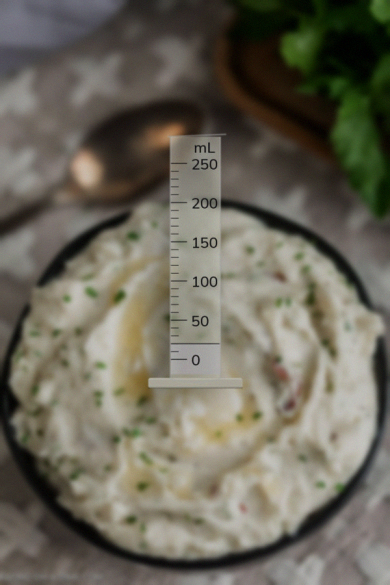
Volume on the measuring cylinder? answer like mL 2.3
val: mL 20
